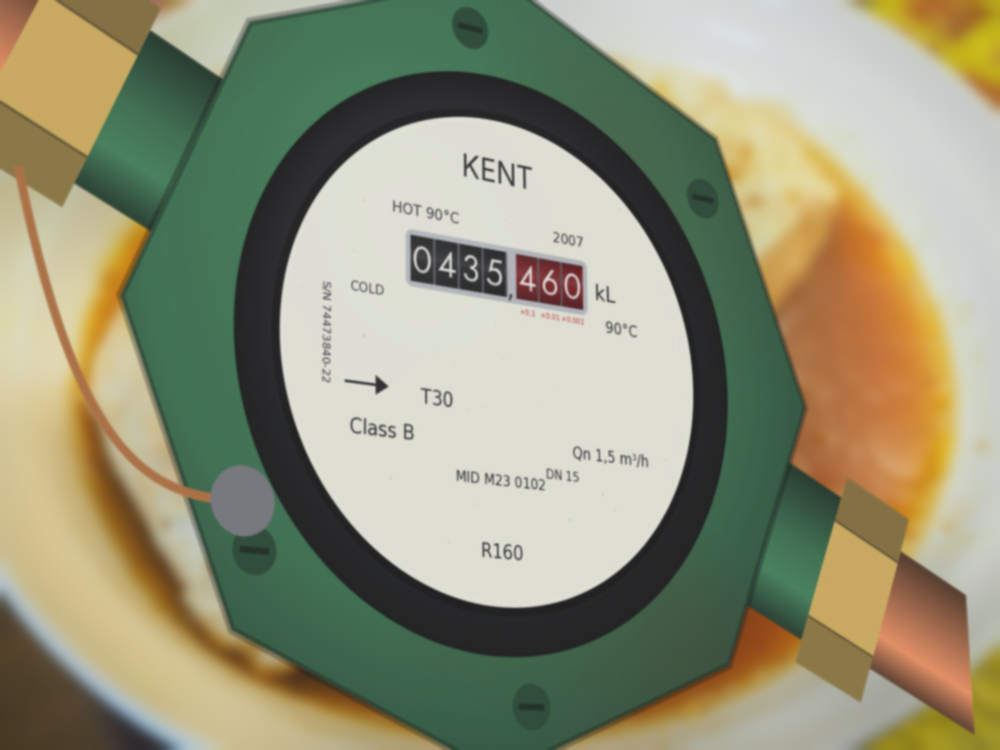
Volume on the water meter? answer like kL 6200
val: kL 435.460
